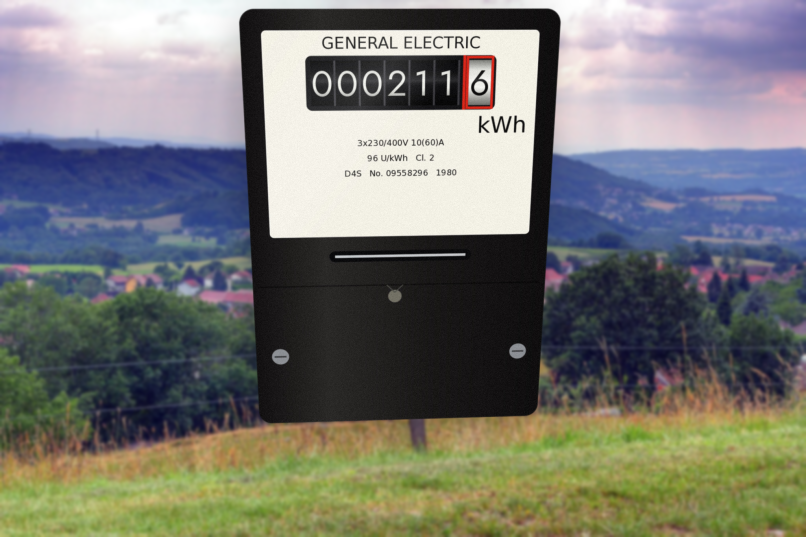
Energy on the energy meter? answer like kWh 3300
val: kWh 211.6
